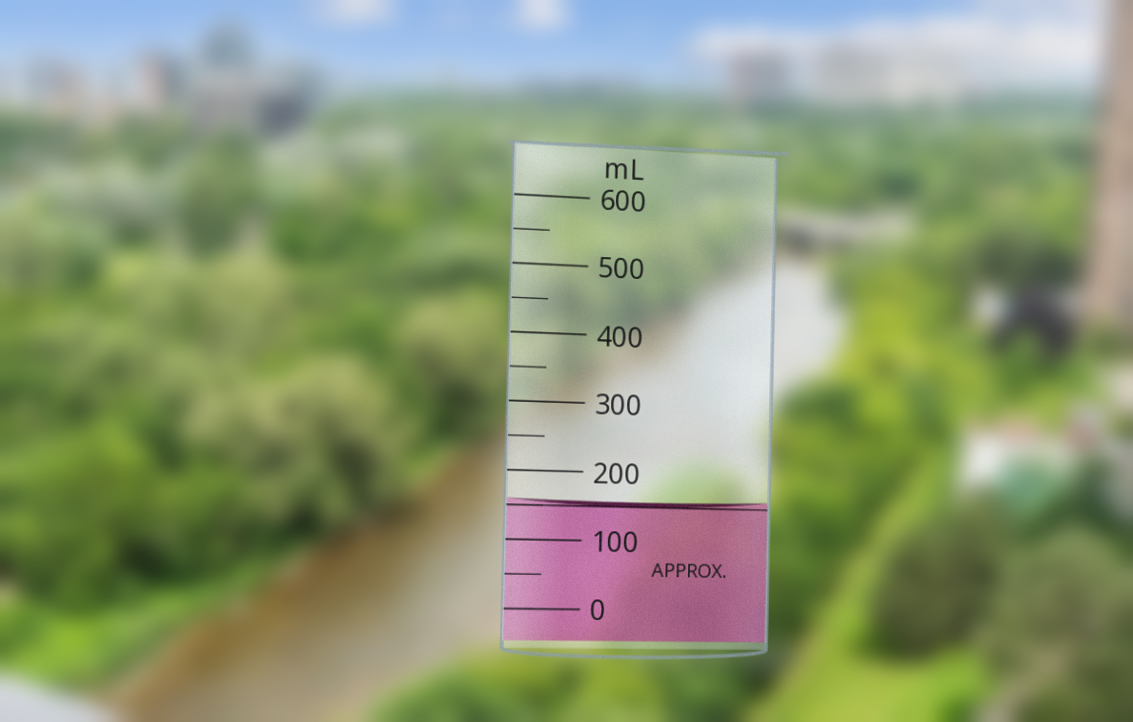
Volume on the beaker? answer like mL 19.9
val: mL 150
